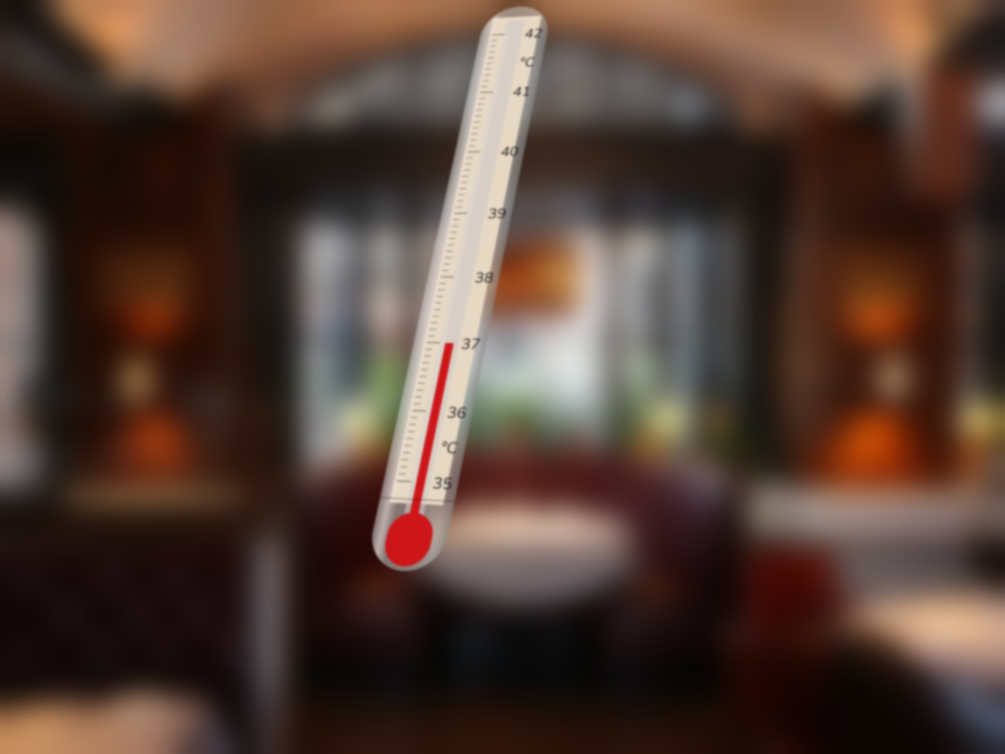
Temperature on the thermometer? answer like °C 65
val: °C 37
